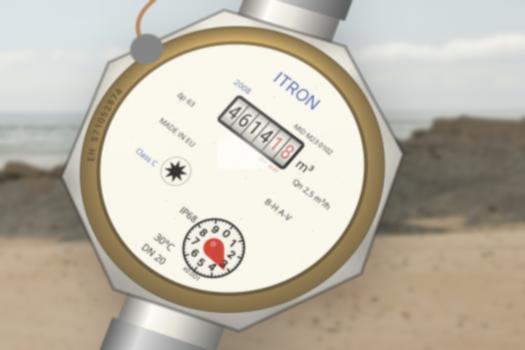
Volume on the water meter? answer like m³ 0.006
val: m³ 4614.183
